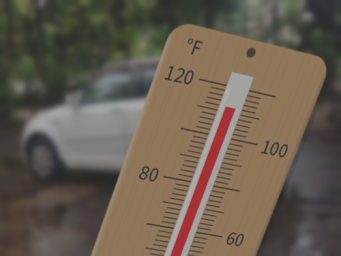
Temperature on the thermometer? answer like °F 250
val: °F 112
